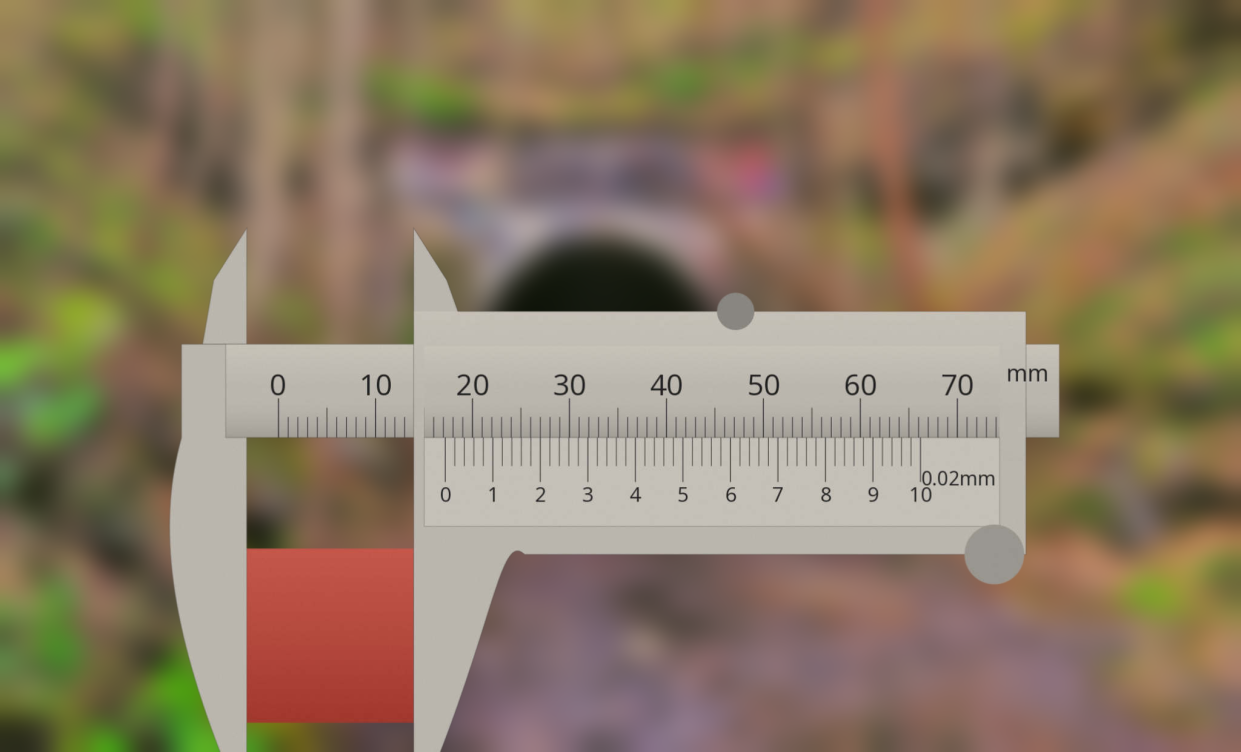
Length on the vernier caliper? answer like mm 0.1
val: mm 17.2
